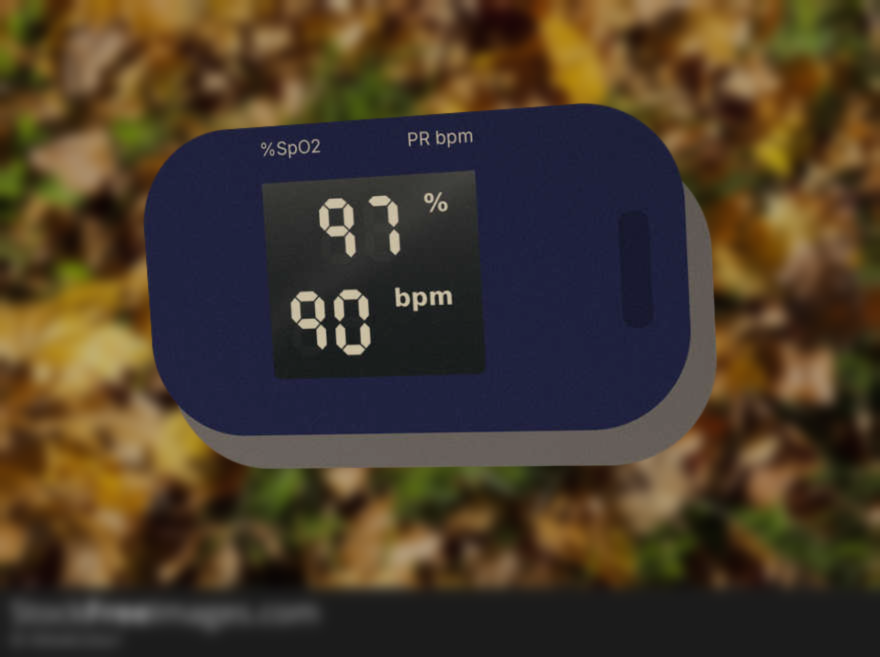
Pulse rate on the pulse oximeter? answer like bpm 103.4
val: bpm 90
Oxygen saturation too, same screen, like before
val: % 97
